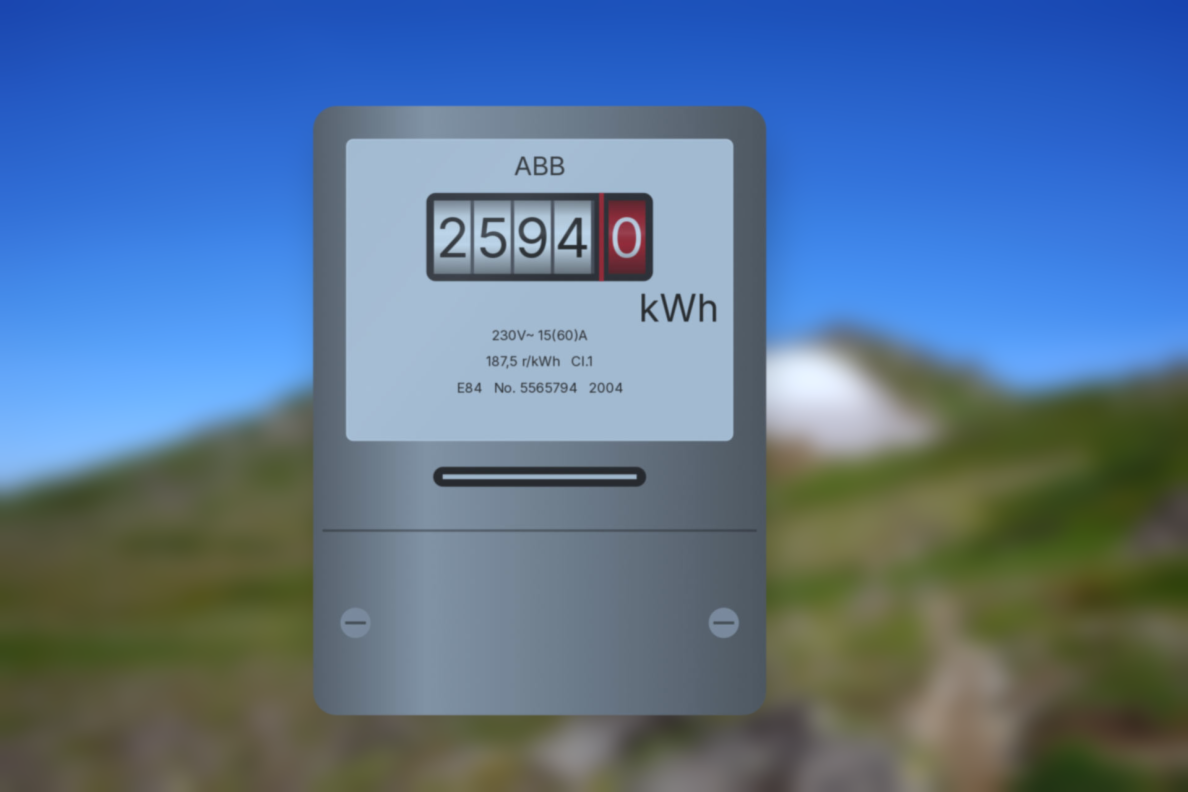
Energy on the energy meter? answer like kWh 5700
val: kWh 2594.0
